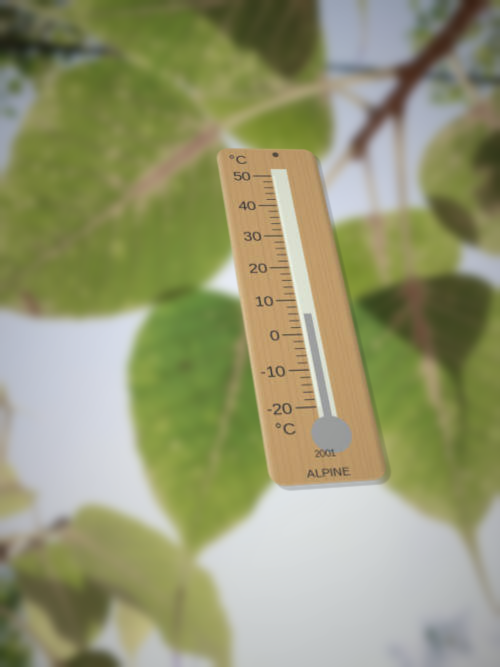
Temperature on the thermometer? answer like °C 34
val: °C 6
